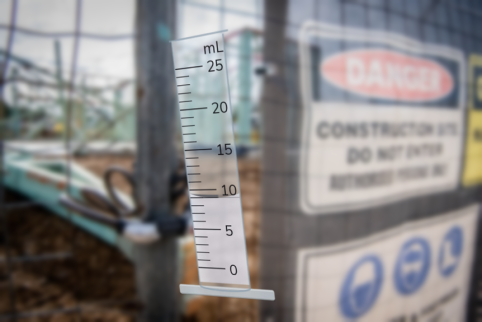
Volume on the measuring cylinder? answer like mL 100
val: mL 9
